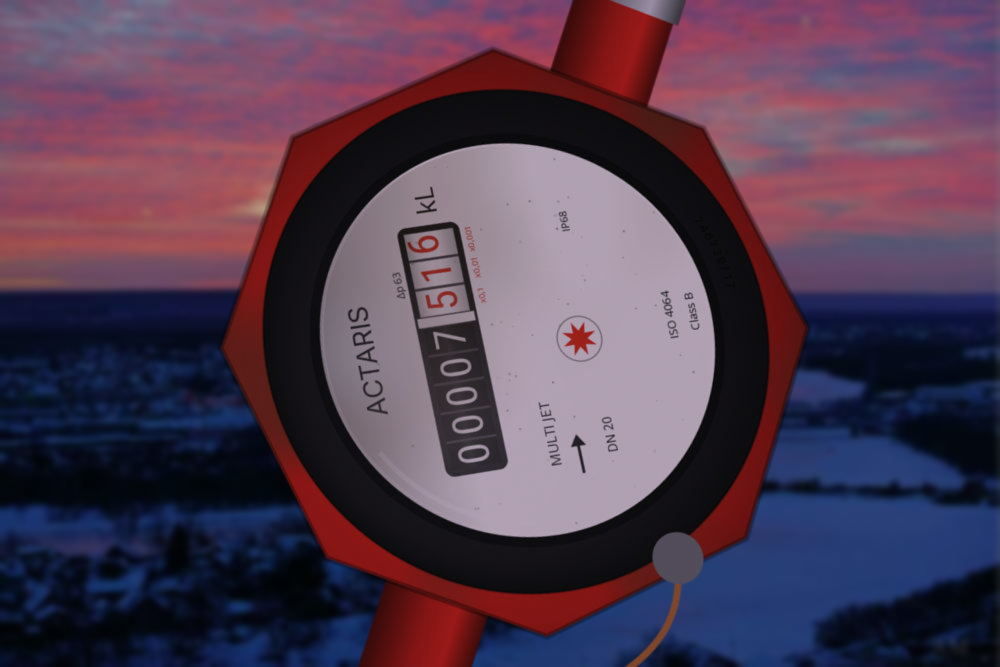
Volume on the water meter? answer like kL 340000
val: kL 7.516
